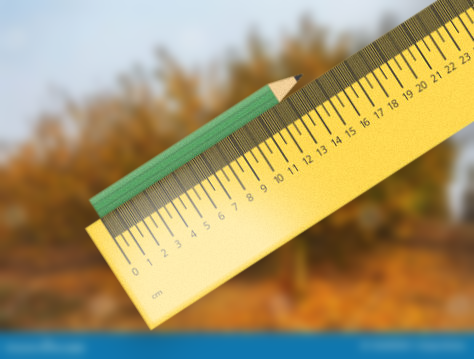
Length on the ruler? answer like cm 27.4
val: cm 14.5
